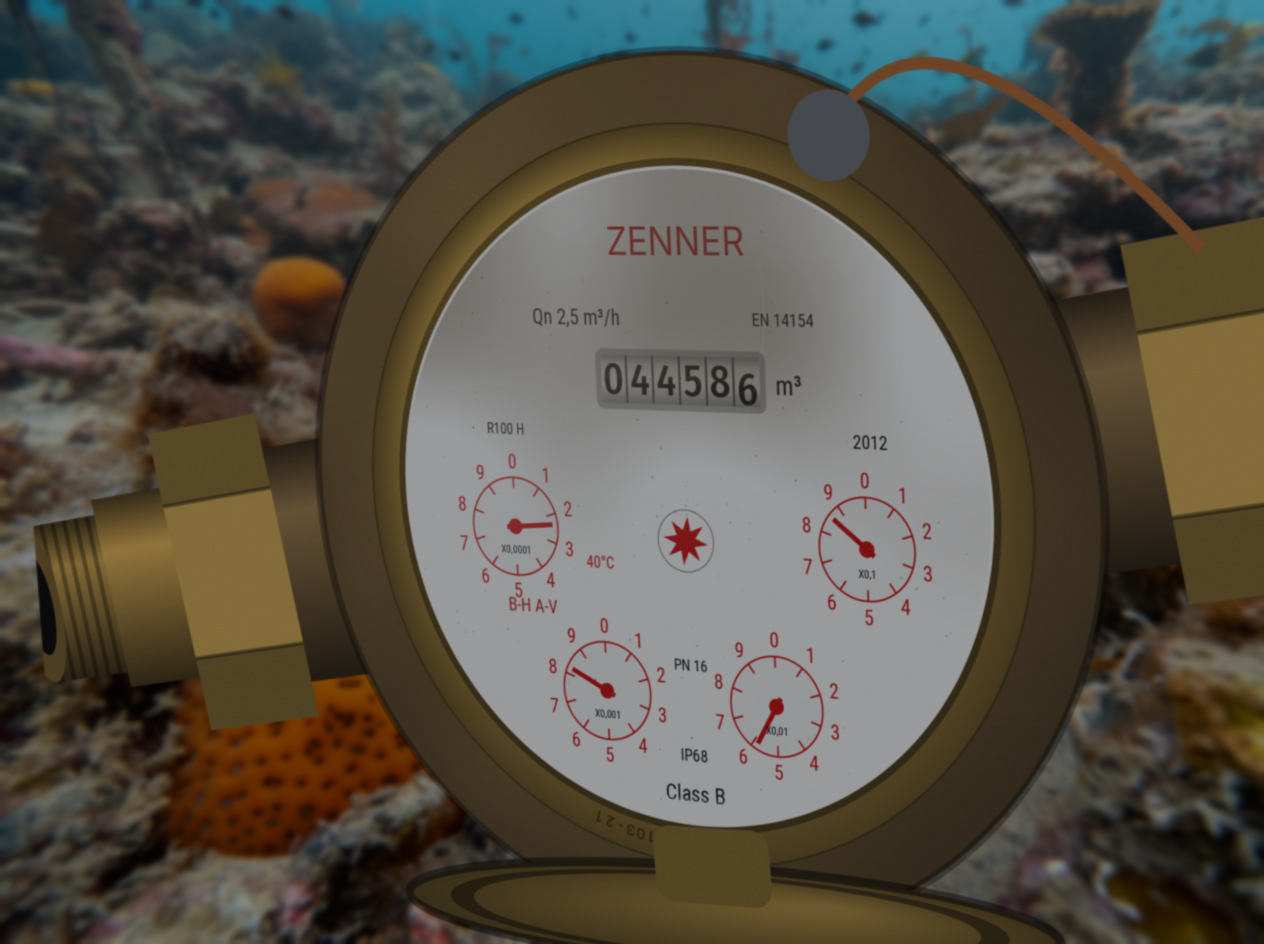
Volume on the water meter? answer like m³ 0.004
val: m³ 44585.8582
